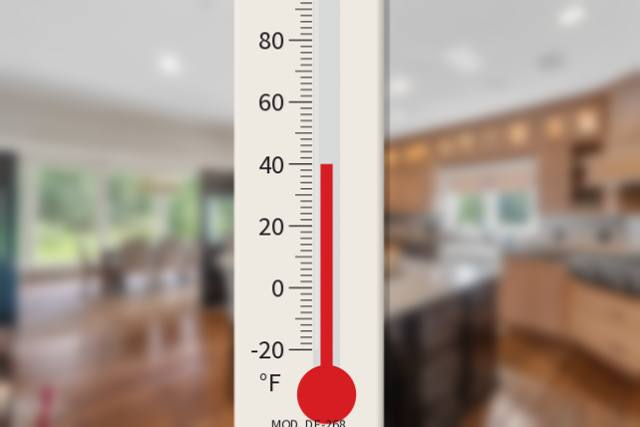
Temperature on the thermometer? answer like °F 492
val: °F 40
